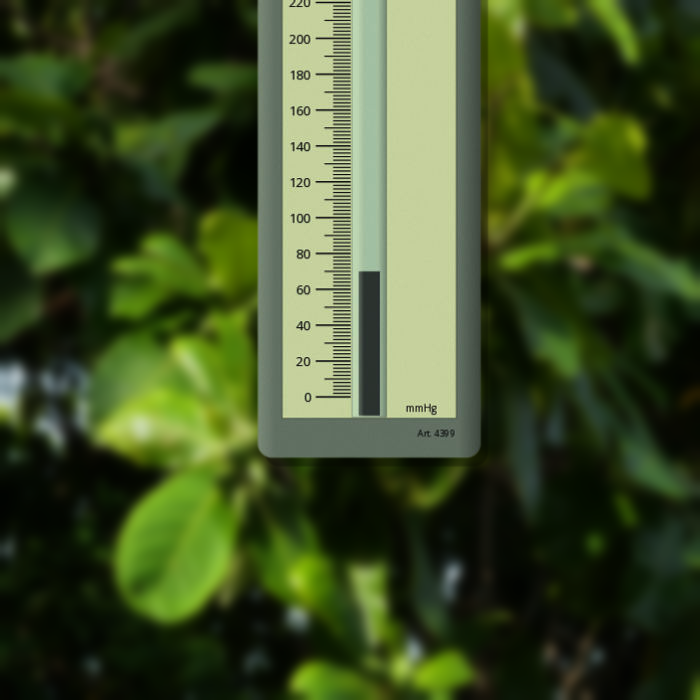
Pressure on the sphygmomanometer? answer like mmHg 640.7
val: mmHg 70
